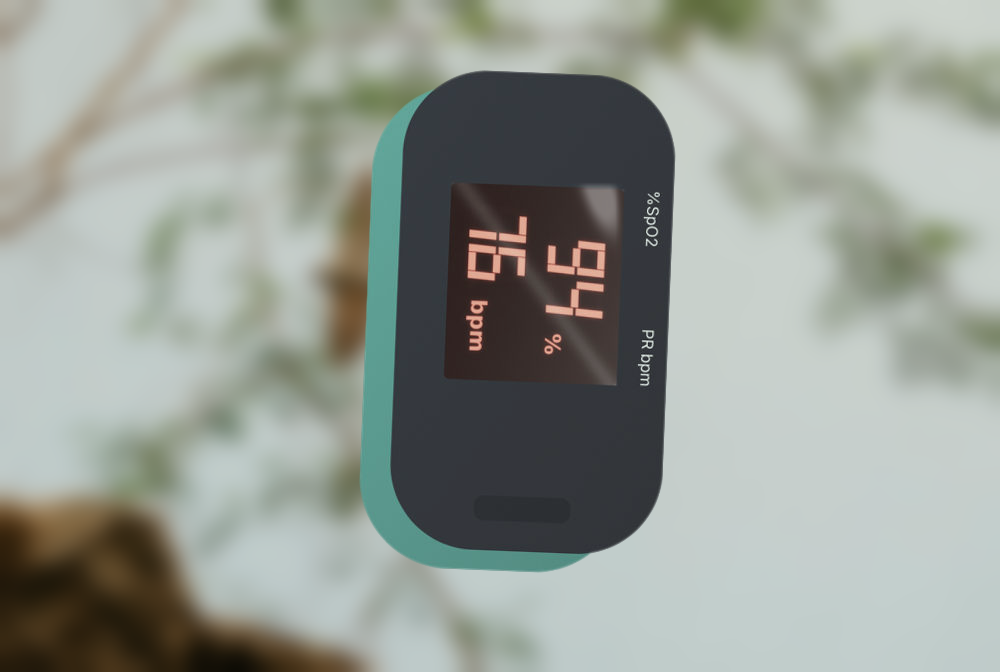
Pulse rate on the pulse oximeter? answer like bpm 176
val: bpm 76
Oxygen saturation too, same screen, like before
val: % 94
